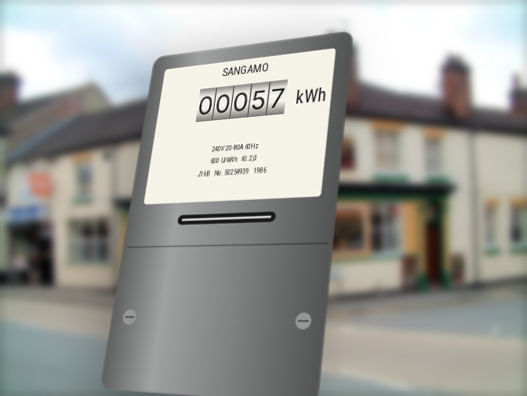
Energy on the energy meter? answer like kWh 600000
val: kWh 57
